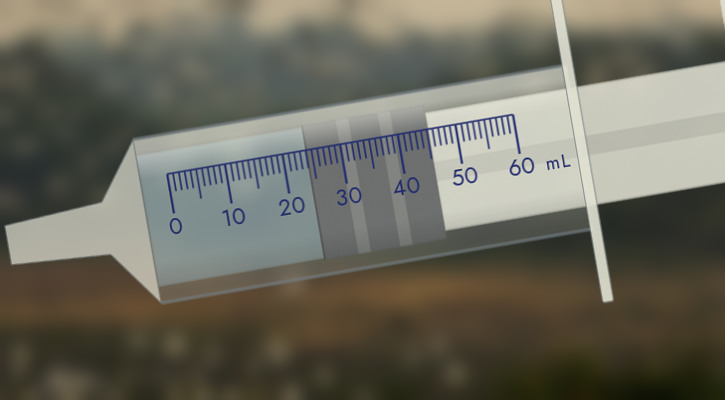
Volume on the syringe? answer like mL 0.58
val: mL 24
